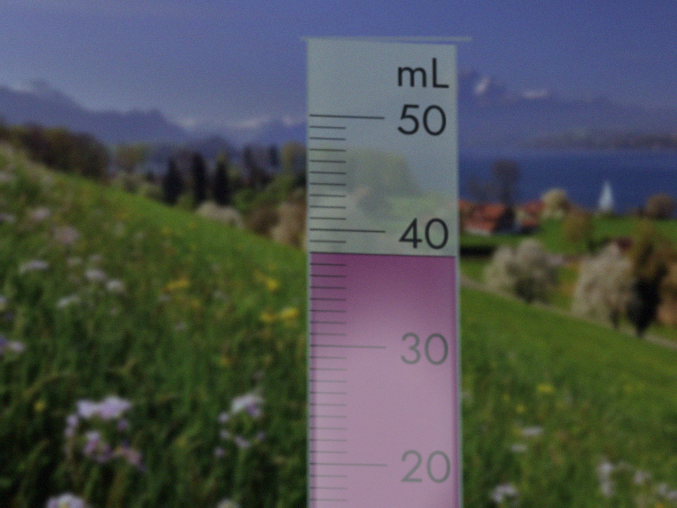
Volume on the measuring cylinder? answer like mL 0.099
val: mL 38
